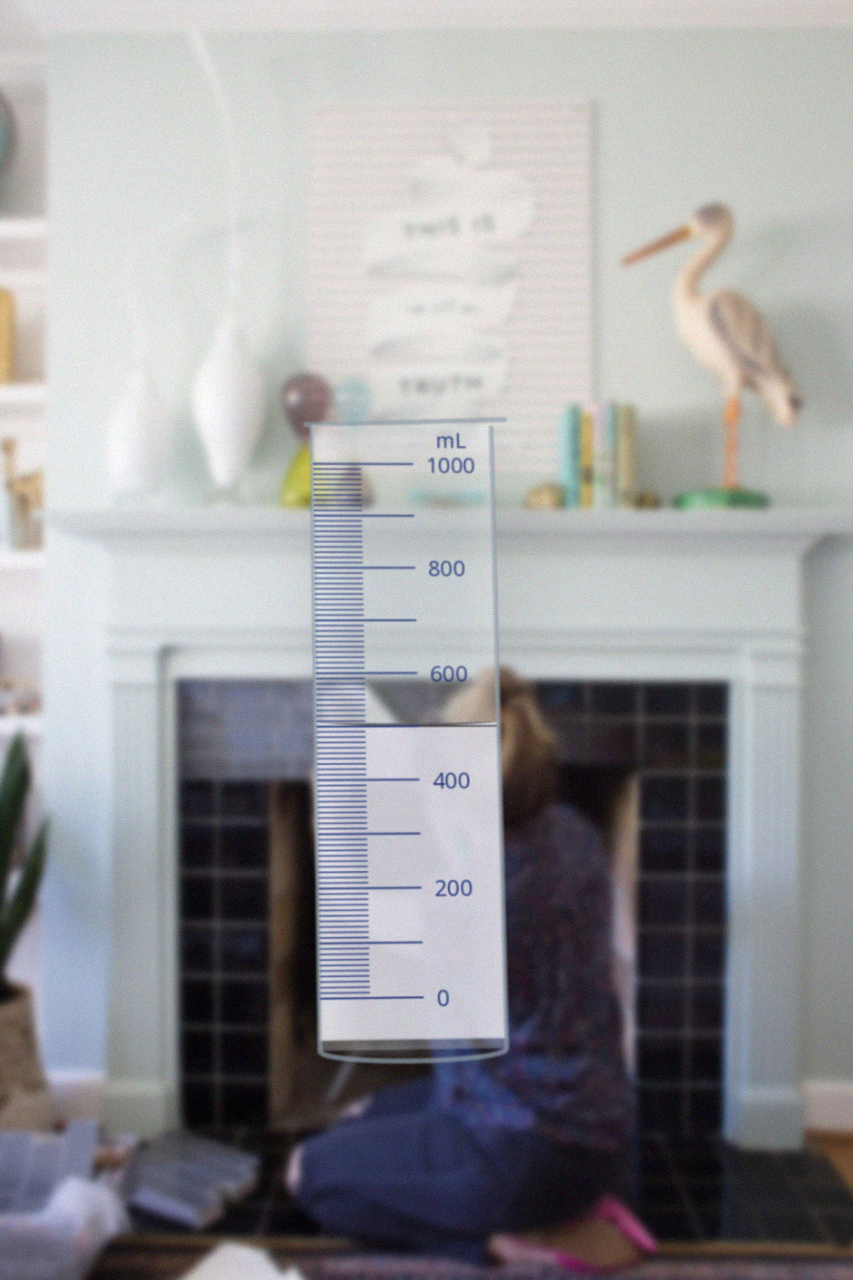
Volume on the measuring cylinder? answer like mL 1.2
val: mL 500
